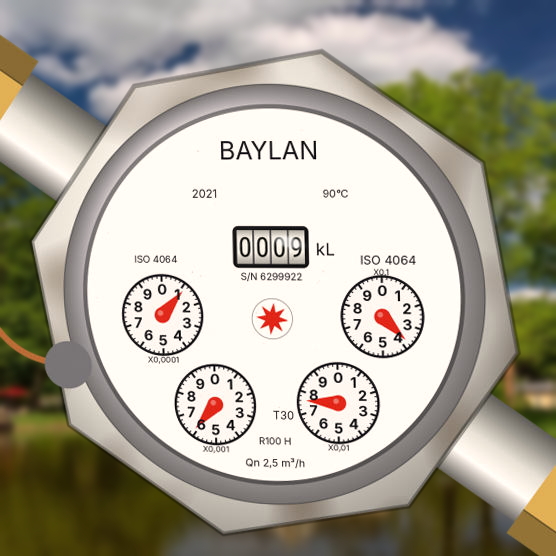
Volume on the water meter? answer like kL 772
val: kL 9.3761
